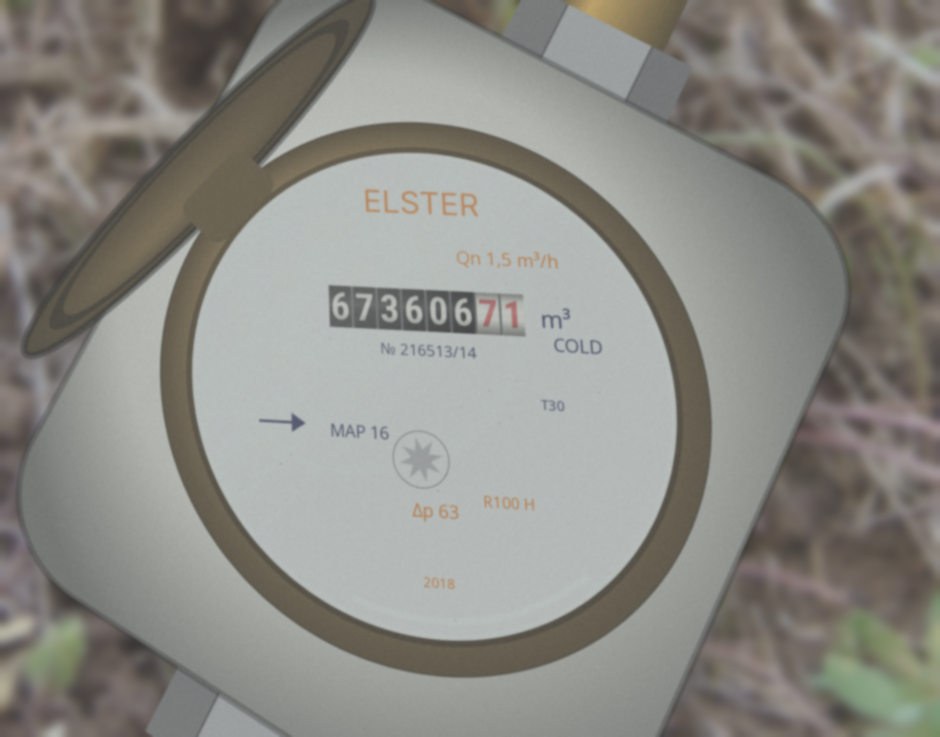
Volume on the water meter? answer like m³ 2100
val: m³ 673606.71
